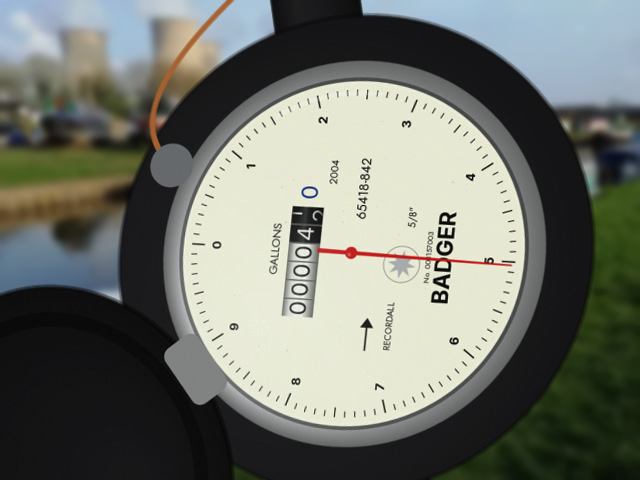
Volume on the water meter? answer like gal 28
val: gal 415.0
